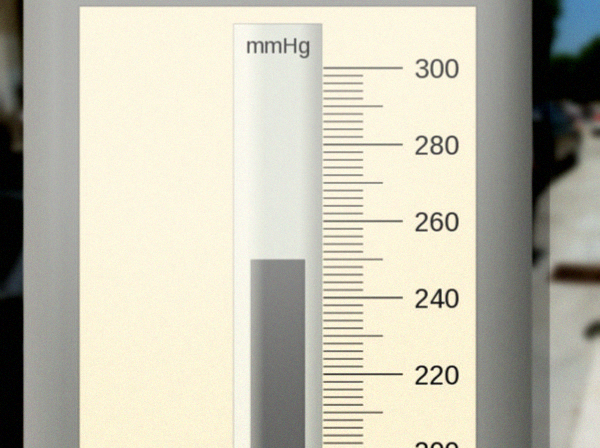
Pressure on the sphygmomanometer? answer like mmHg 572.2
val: mmHg 250
